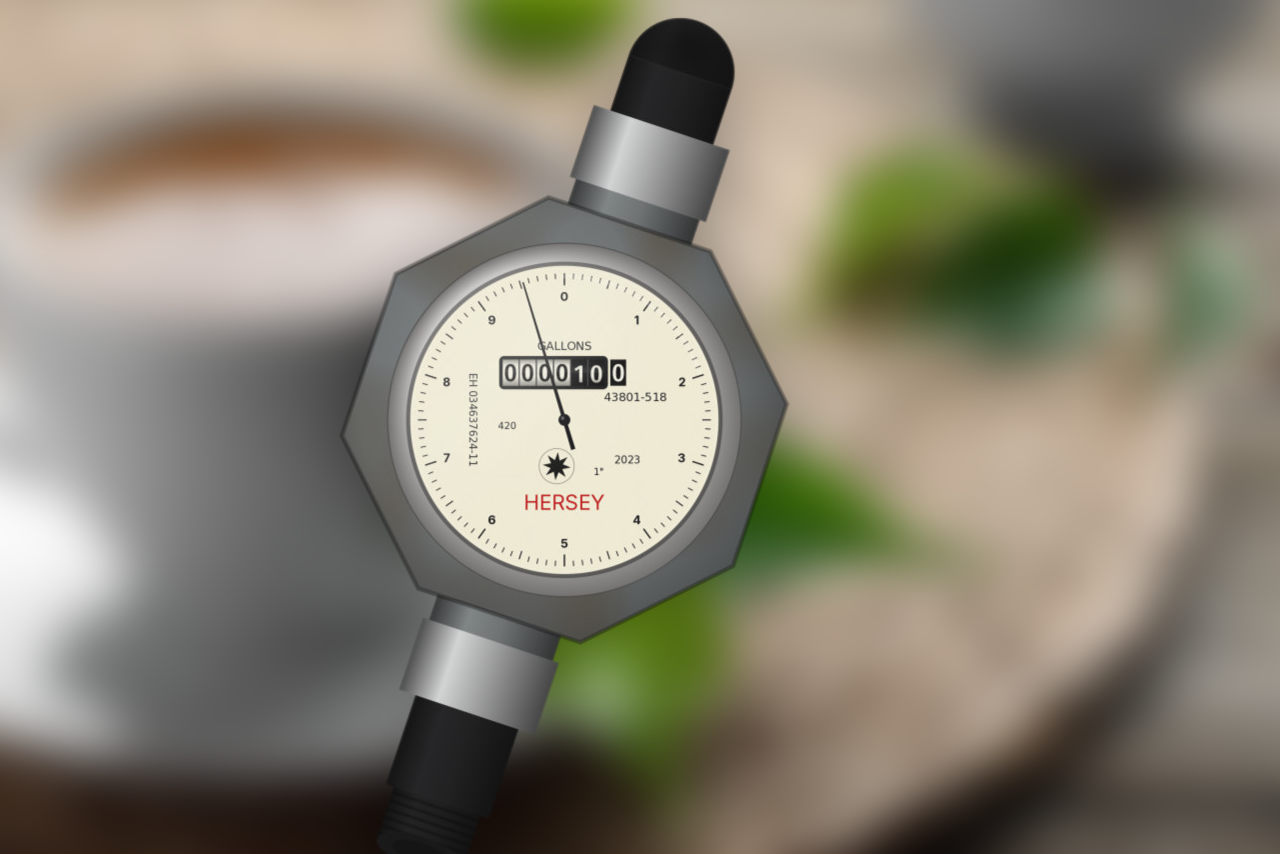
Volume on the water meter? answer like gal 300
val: gal 99.5
